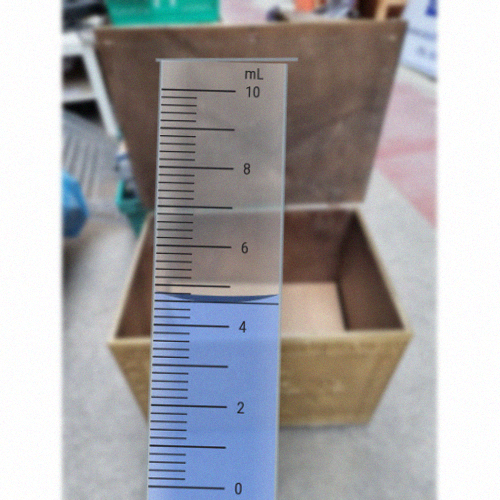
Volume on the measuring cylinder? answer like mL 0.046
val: mL 4.6
